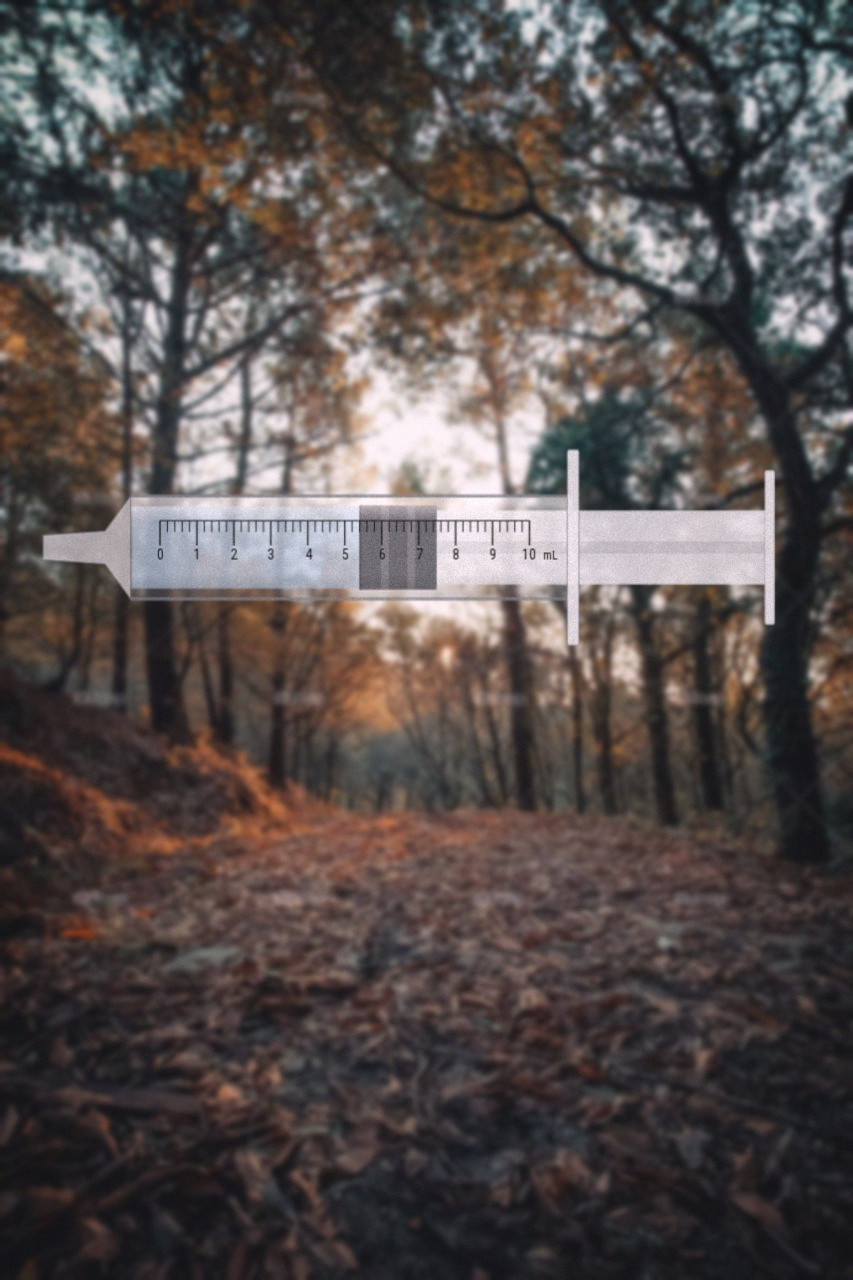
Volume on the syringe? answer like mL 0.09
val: mL 5.4
